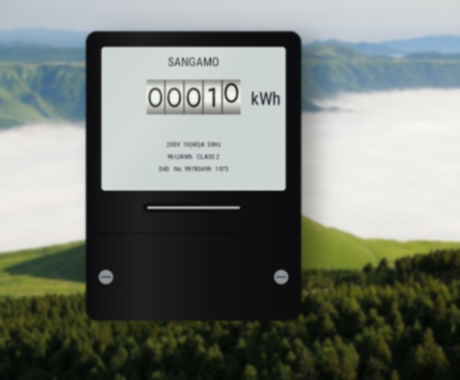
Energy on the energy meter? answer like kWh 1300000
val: kWh 10
